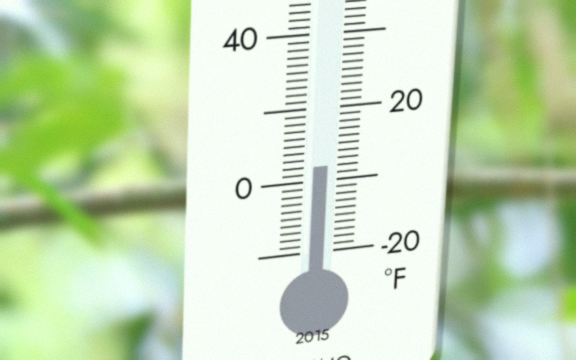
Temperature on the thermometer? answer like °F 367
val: °F 4
